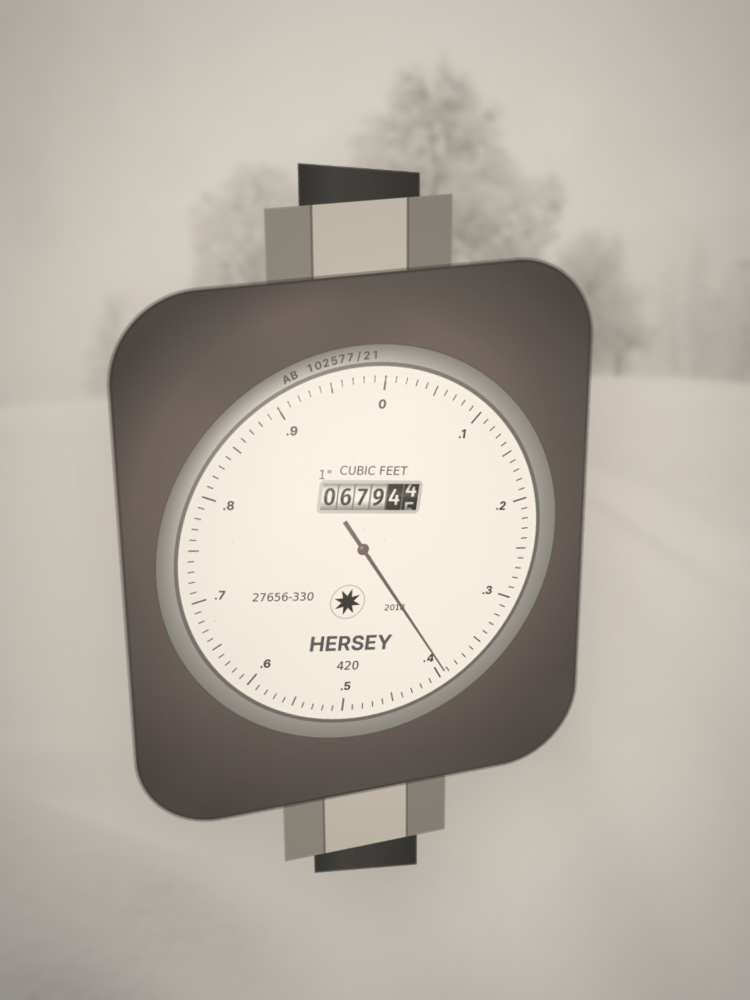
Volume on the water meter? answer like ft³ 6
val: ft³ 67944.39
